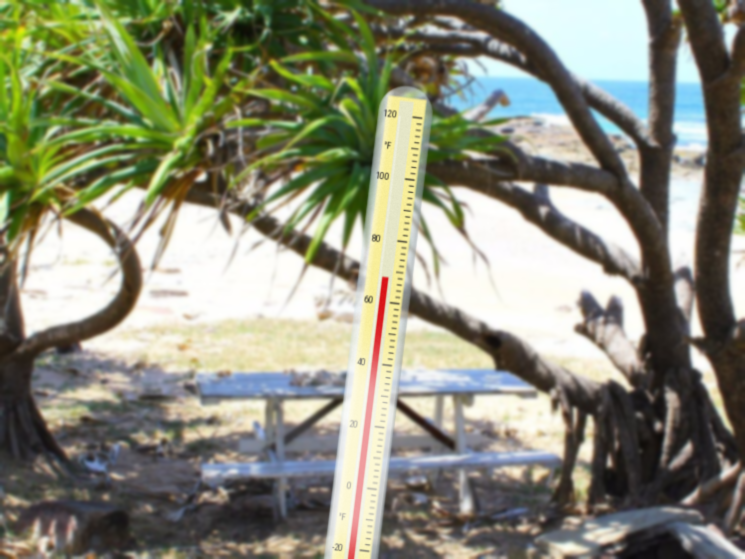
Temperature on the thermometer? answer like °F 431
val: °F 68
